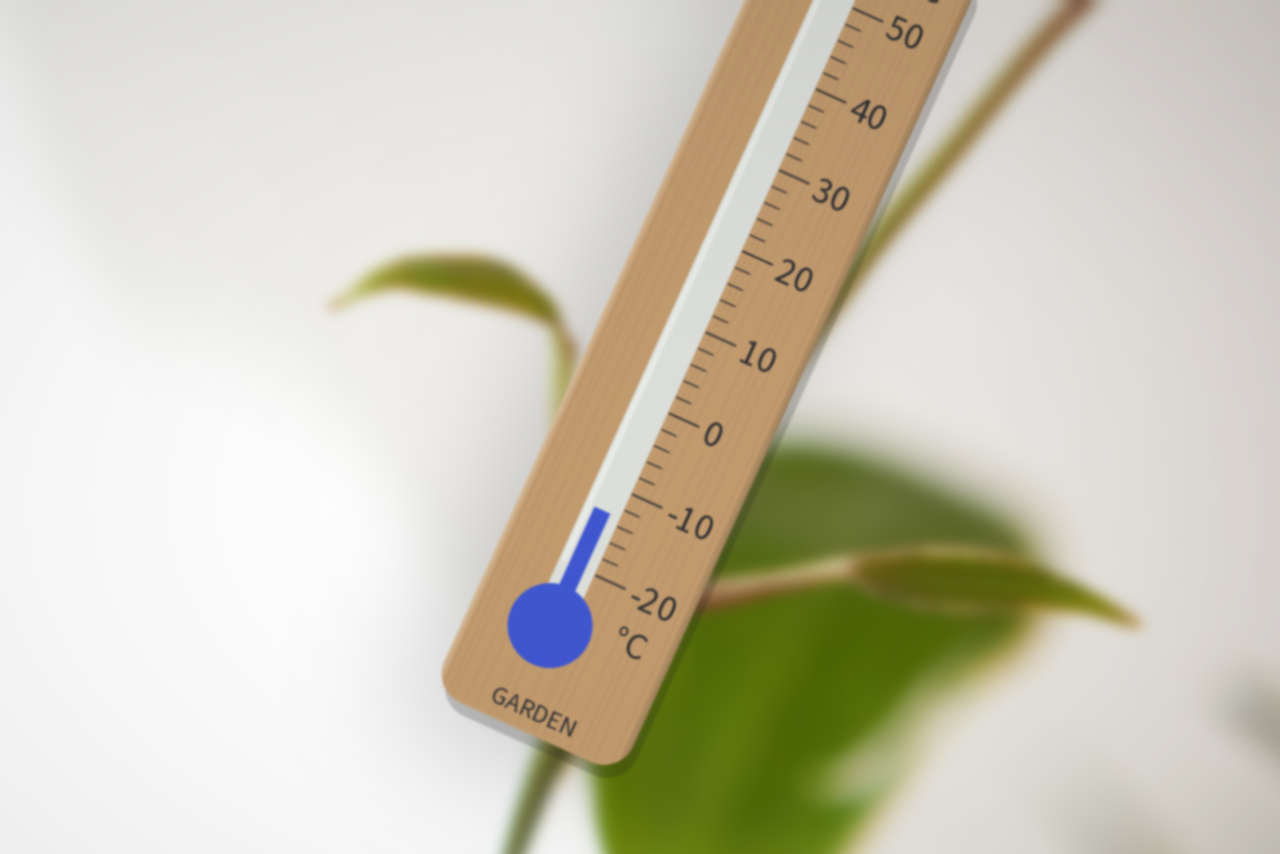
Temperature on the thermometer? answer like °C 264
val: °C -13
